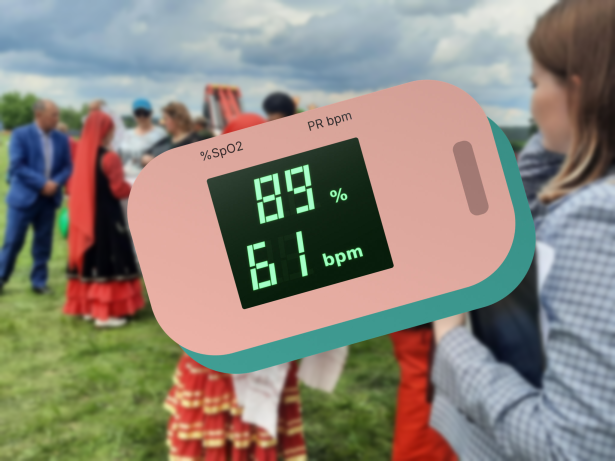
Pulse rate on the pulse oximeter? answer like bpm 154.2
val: bpm 61
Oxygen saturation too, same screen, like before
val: % 89
